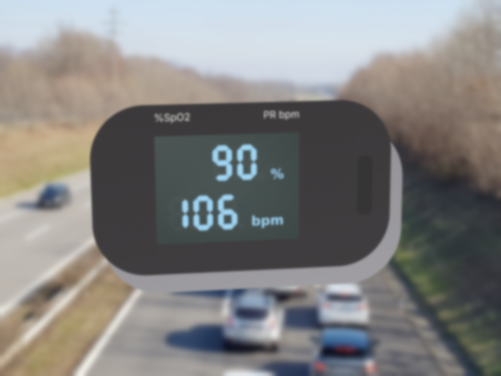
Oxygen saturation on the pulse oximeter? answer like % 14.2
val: % 90
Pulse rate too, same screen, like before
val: bpm 106
